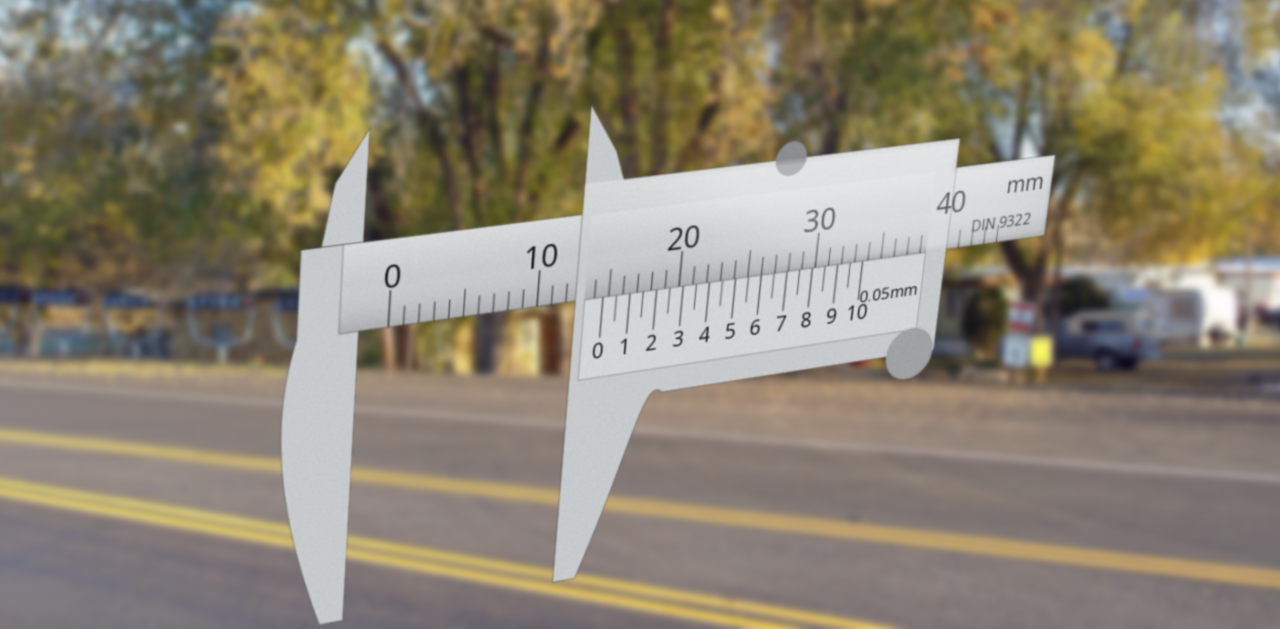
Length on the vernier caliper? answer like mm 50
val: mm 14.6
